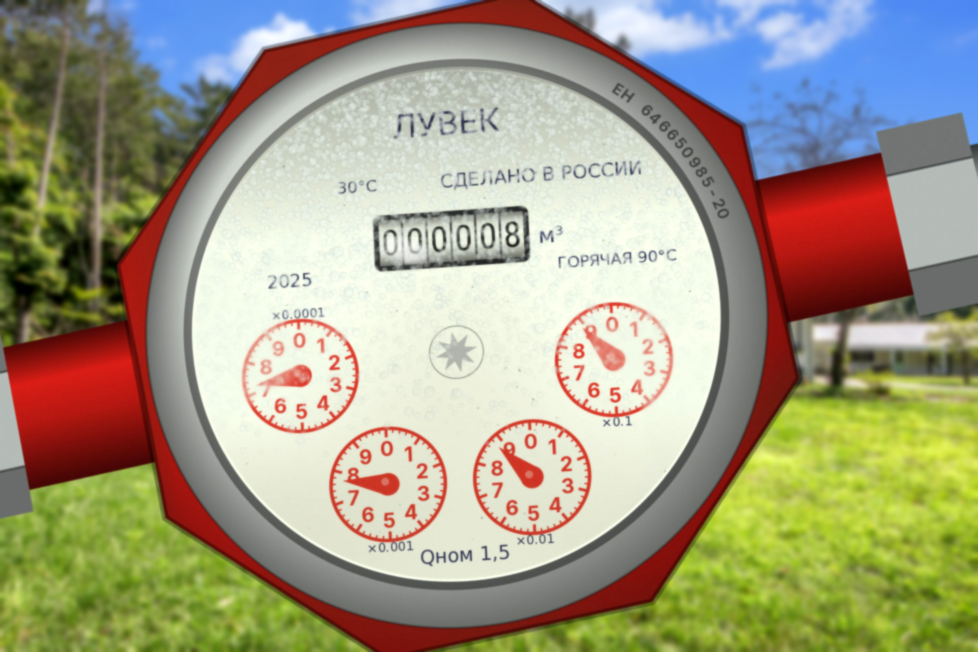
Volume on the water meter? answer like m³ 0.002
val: m³ 8.8877
